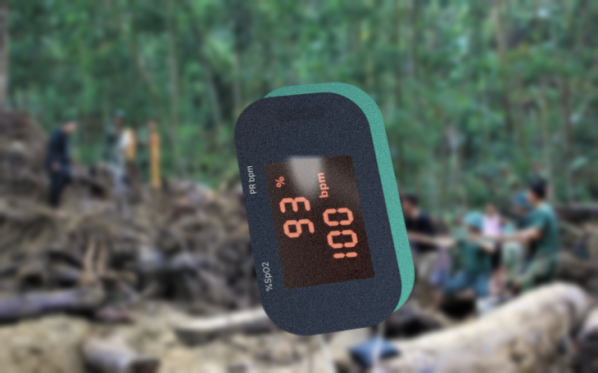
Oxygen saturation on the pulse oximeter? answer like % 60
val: % 93
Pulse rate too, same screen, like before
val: bpm 100
